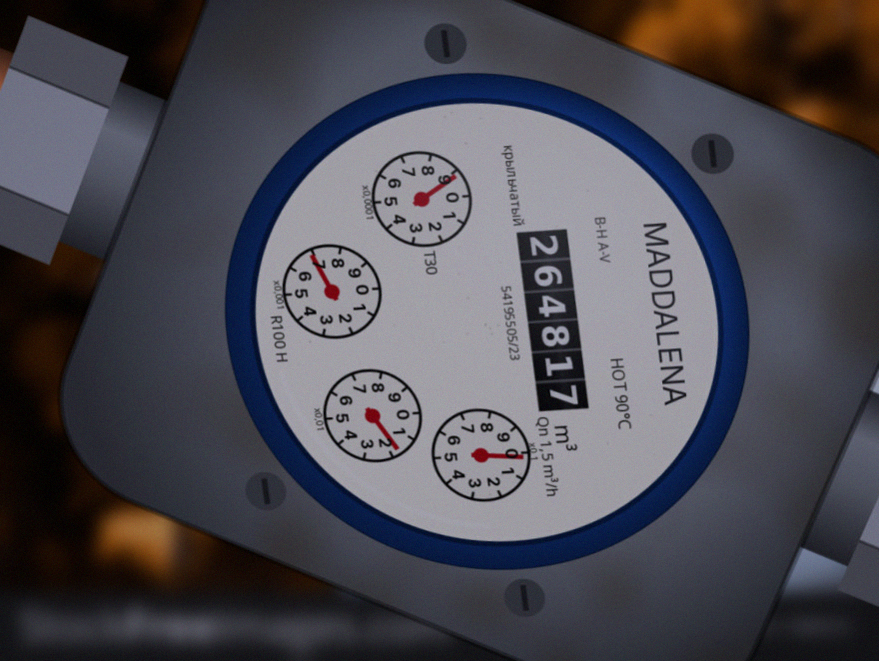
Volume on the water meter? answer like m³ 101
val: m³ 264817.0169
